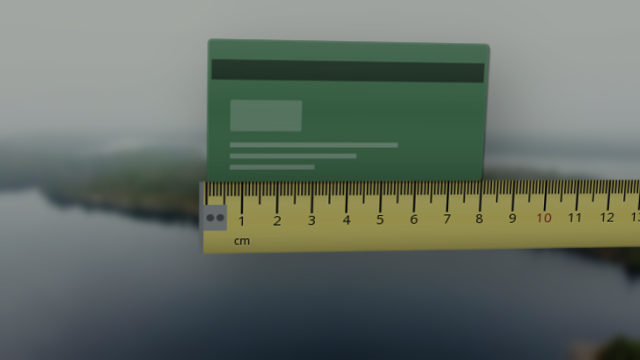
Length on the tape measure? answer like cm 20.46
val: cm 8
